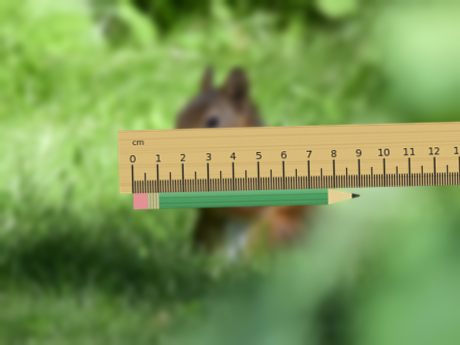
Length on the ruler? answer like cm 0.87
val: cm 9
